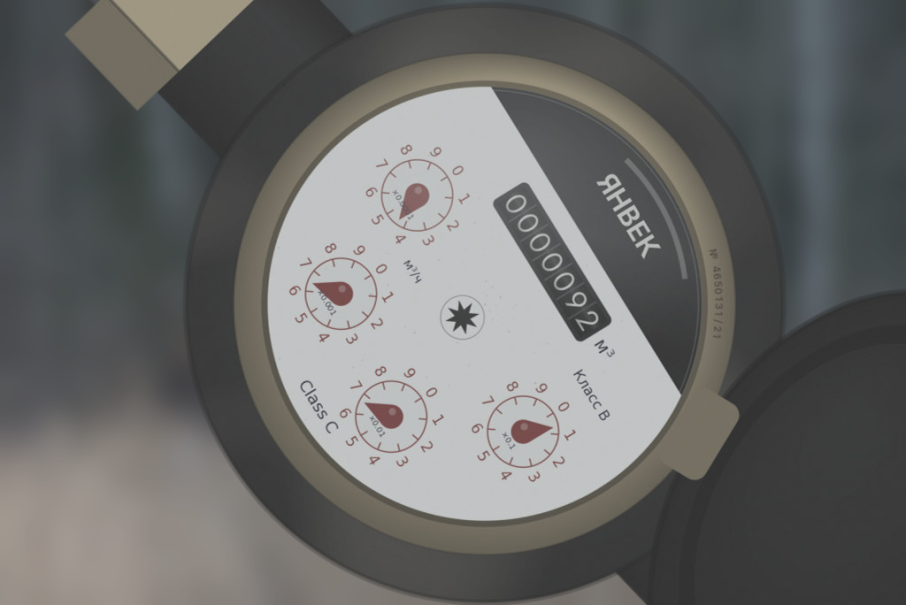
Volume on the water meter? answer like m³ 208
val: m³ 92.0664
